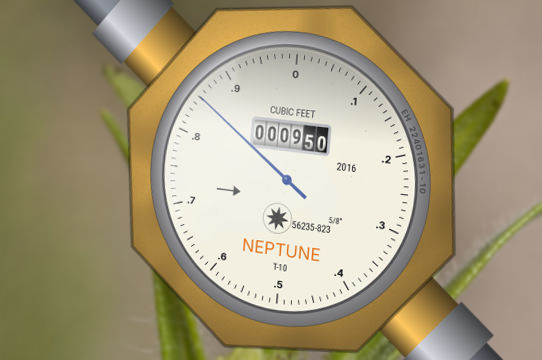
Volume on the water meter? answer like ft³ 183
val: ft³ 949.85
